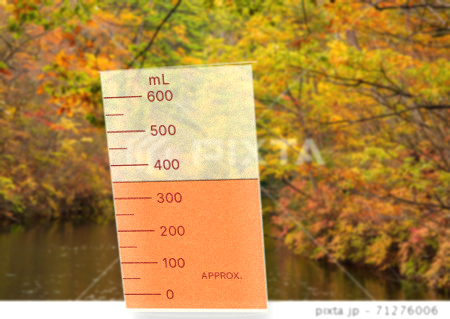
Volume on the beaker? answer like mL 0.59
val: mL 350
